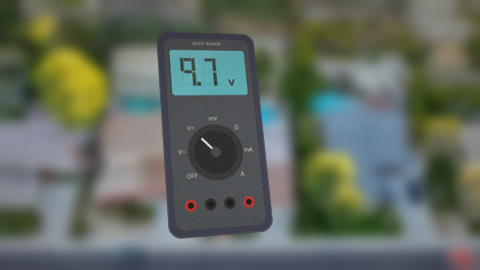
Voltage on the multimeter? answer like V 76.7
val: V 9.7
